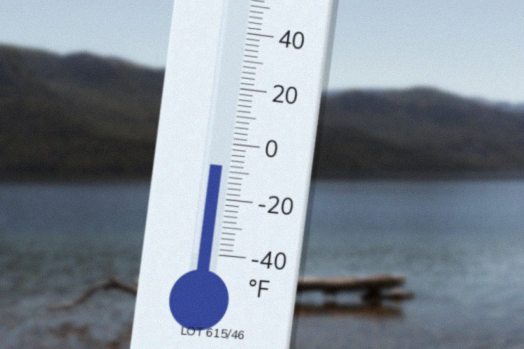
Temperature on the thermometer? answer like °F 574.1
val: °F -8
